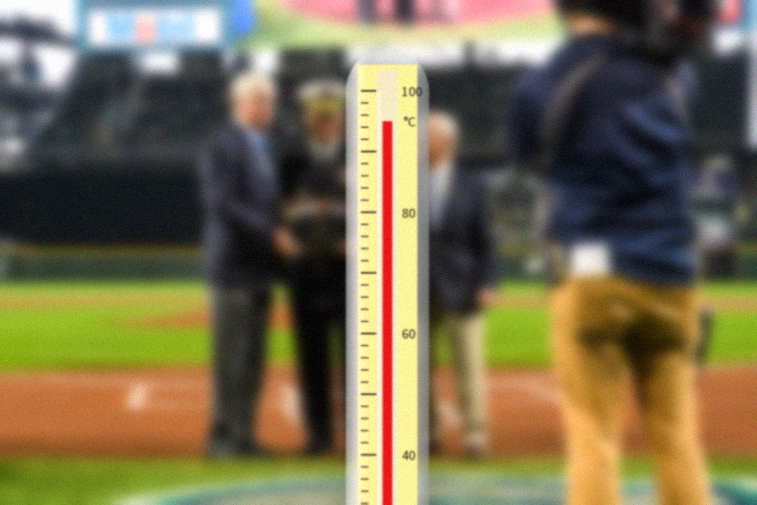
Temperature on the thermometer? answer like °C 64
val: °C 95
